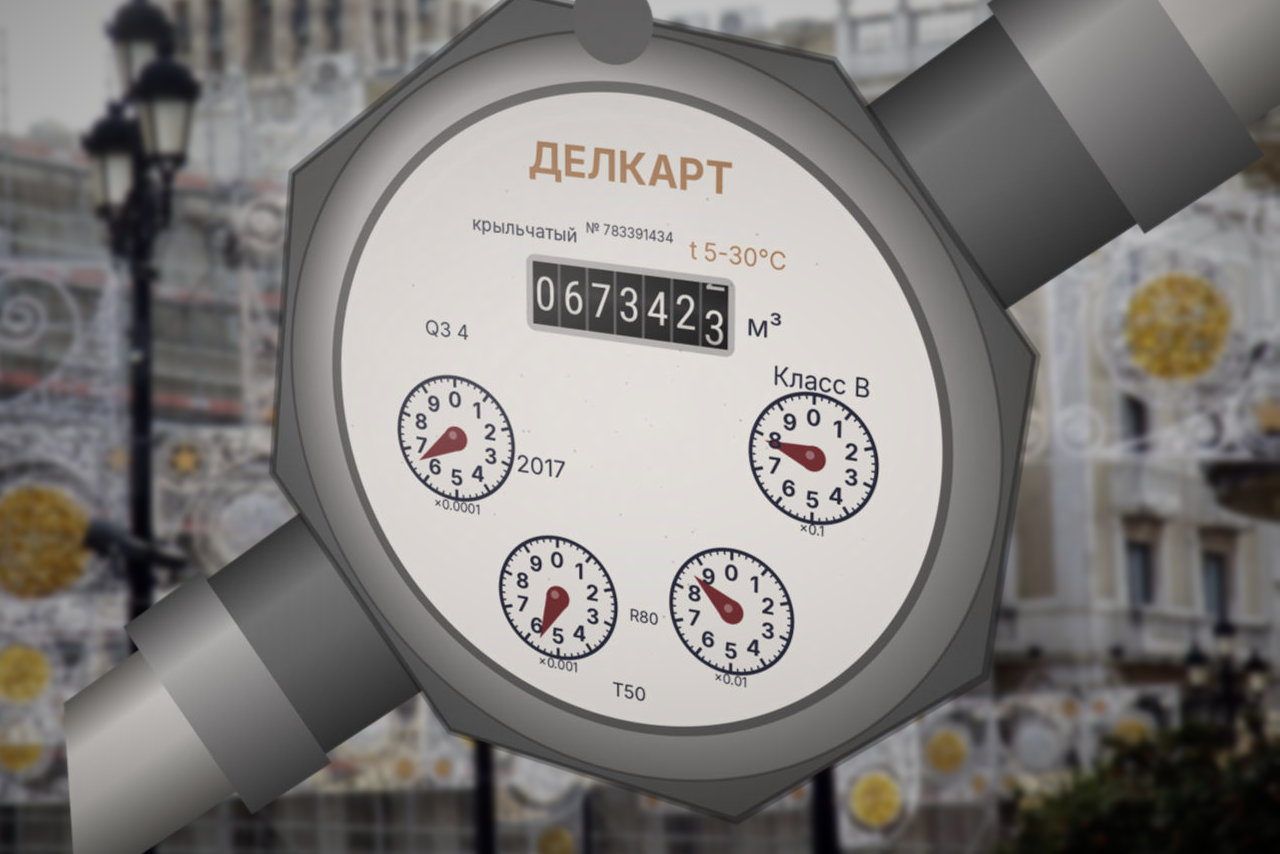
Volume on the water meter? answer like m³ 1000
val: m³ 673422.7856
